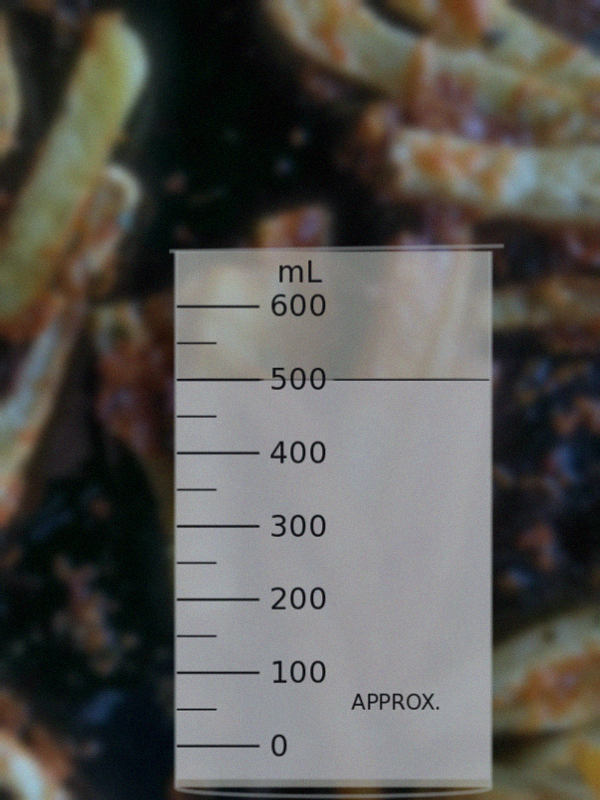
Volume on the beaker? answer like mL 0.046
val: mL 500
